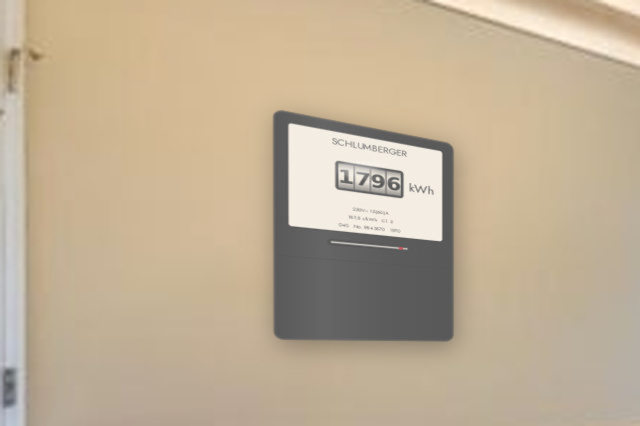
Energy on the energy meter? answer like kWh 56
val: kWh 1796
